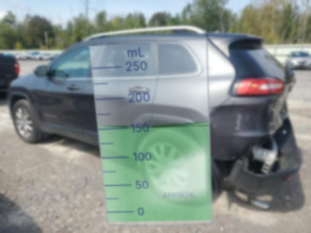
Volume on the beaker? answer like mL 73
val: mL 150
